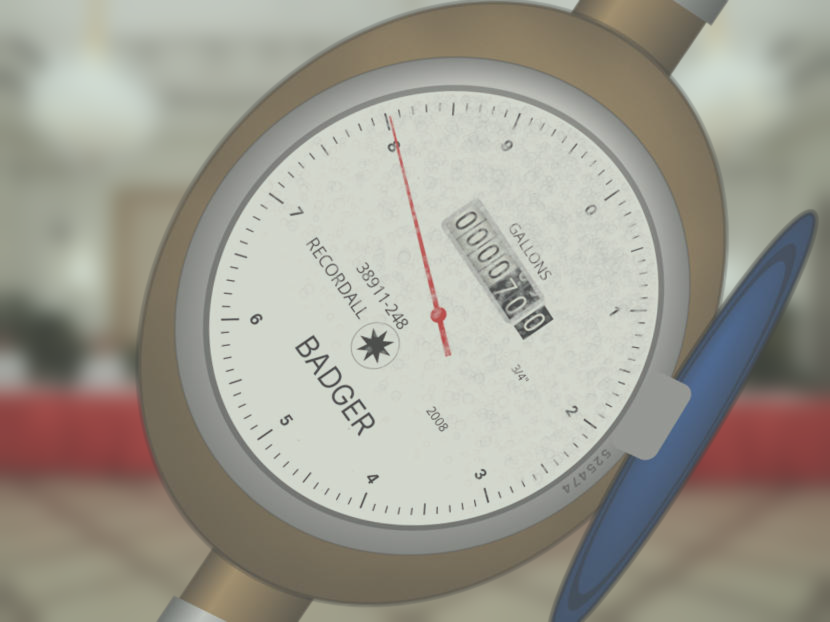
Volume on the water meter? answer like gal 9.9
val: gal 698.0
